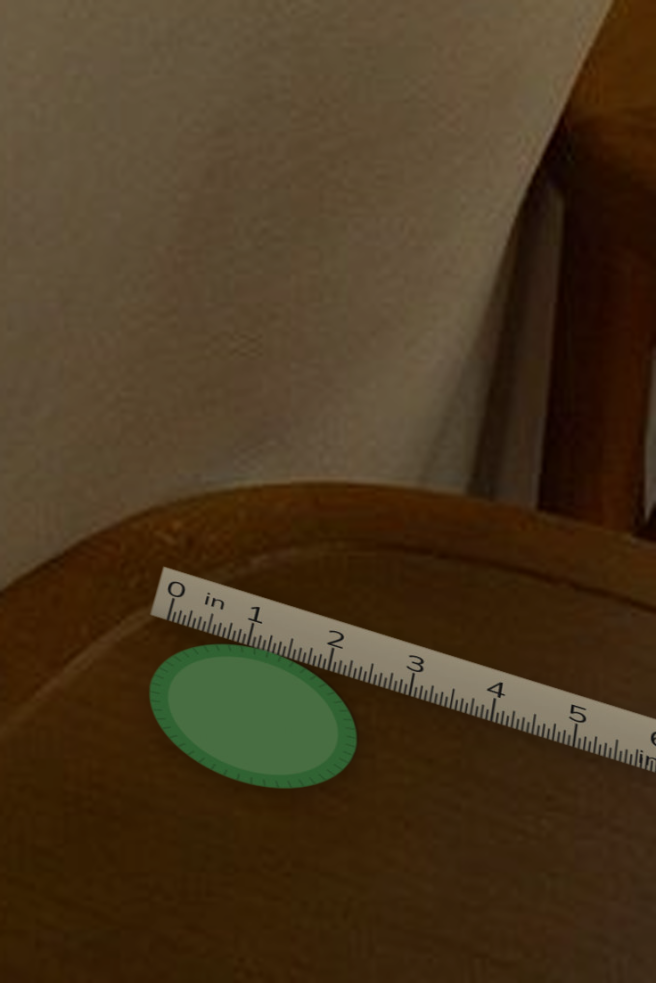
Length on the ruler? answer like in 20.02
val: in 2.5
